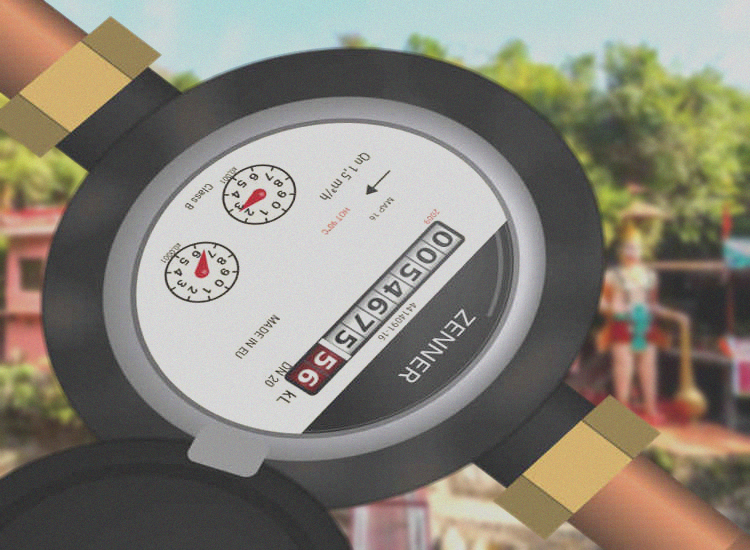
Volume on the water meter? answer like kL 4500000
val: kL 54675.5626
